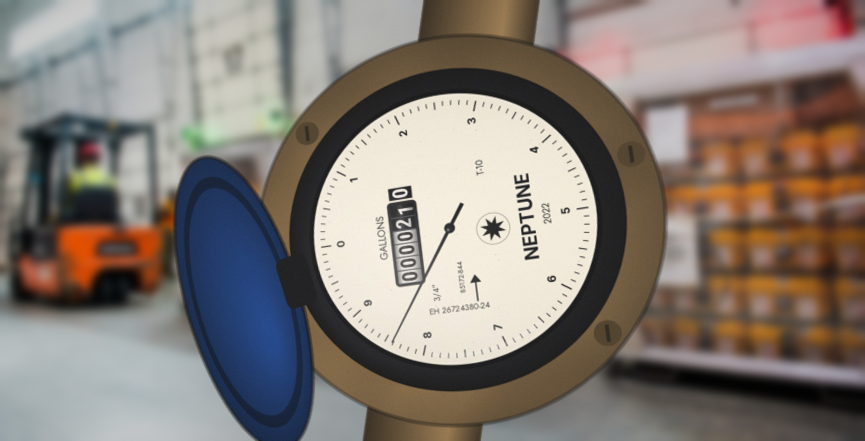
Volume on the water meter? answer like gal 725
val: gal 208.4
